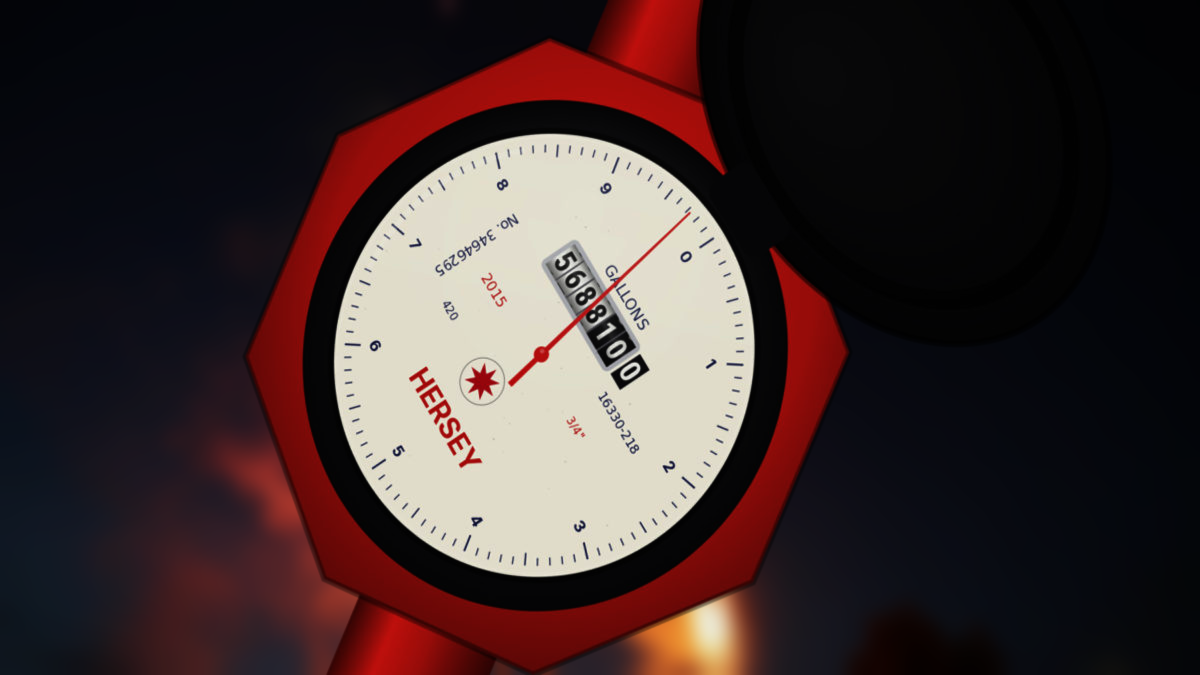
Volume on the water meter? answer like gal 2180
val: gal 5688099.7
